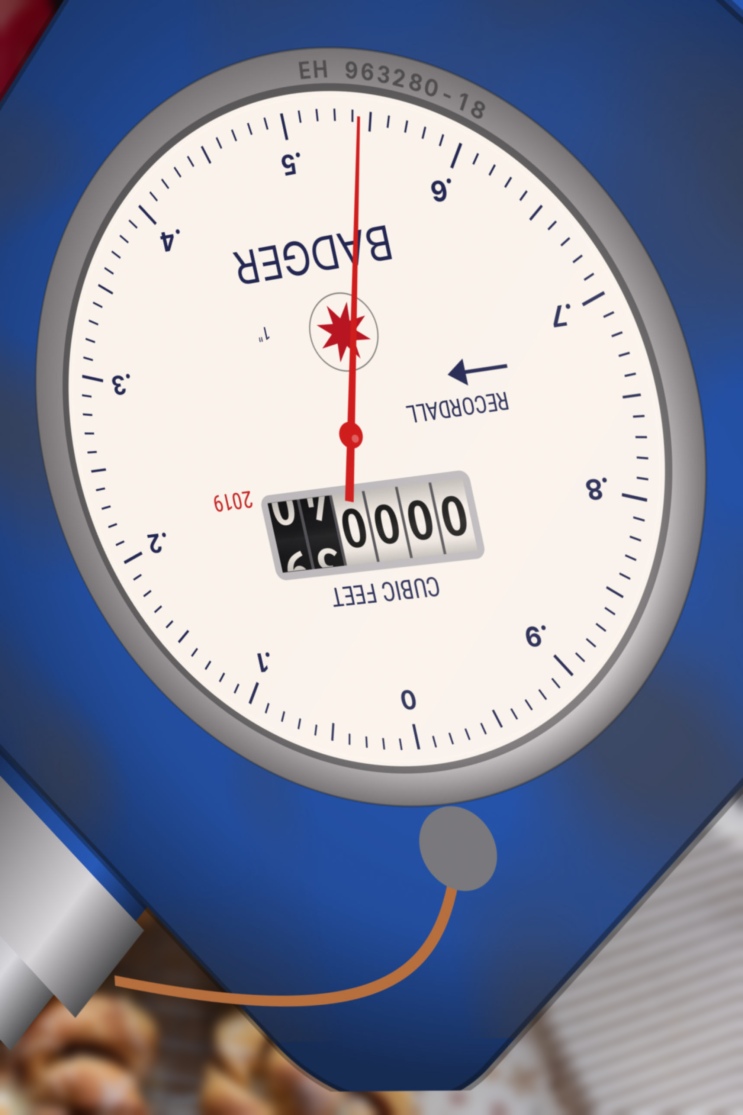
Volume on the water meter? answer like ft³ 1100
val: ft³ 39.54
